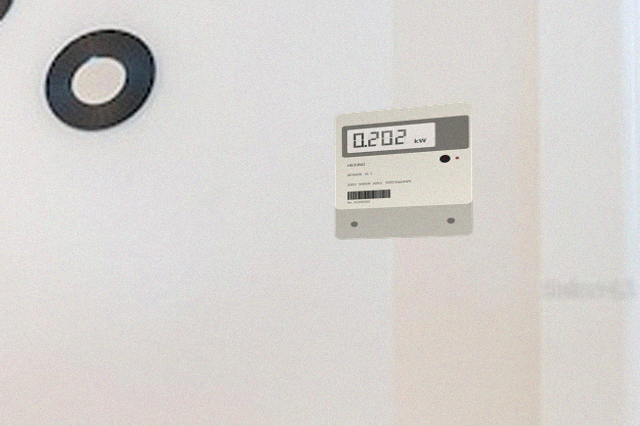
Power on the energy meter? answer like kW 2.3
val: kW 0.202
